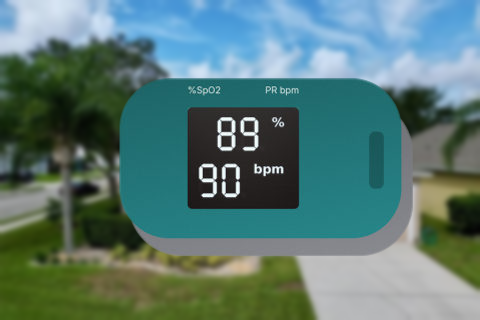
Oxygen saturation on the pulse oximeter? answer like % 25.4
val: % 89
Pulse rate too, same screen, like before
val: bpm 90
